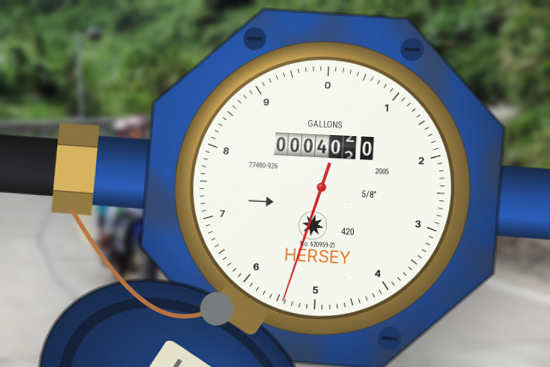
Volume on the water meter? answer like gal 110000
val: gal 4025.4
